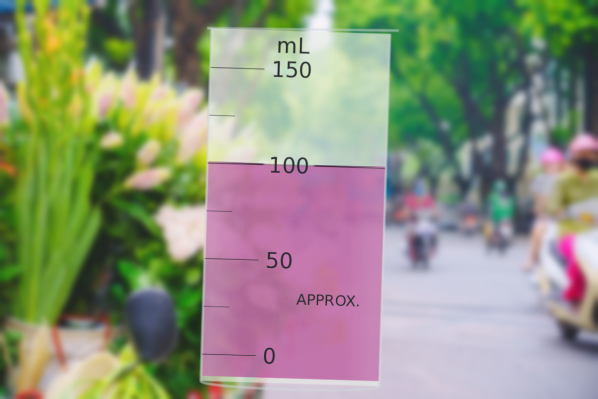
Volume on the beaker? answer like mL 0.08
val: mL 100
